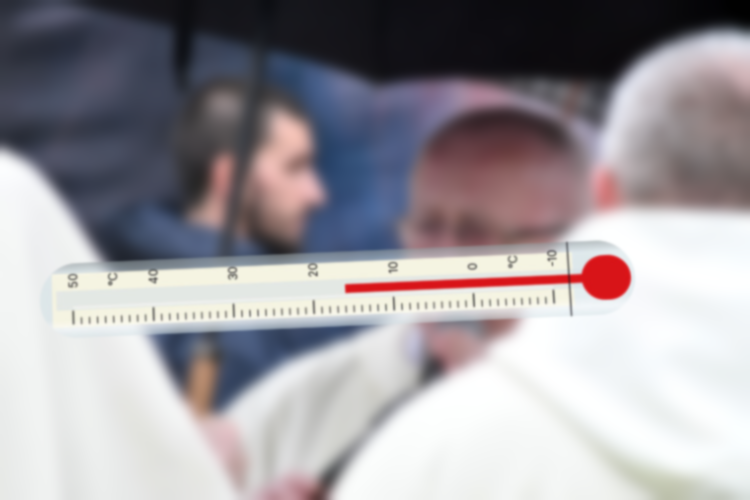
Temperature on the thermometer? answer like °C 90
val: °C 16
